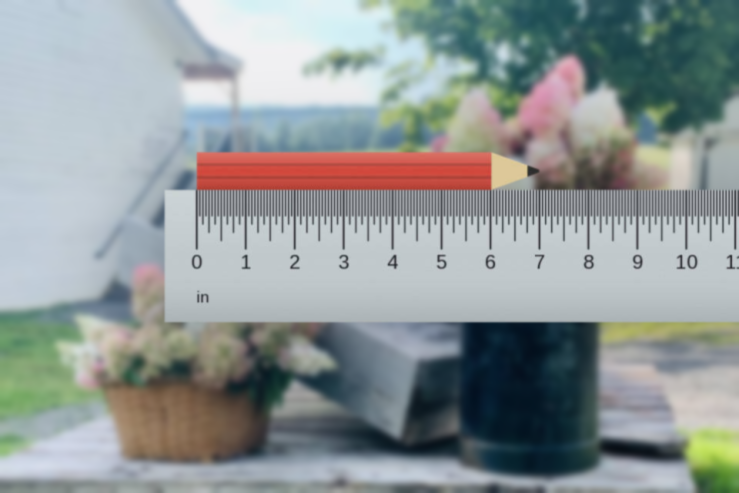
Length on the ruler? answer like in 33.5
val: in 7
